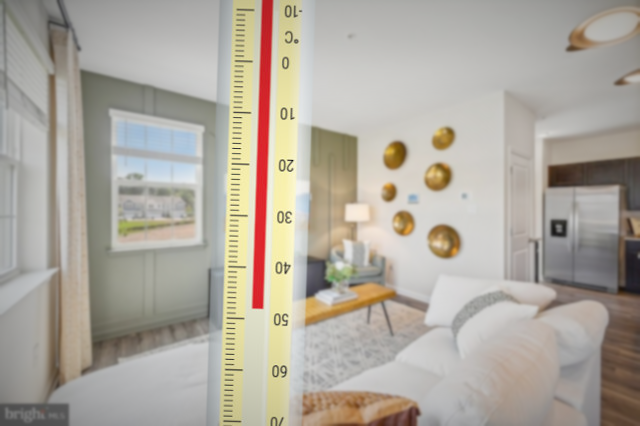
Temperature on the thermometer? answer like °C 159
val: °C 48
